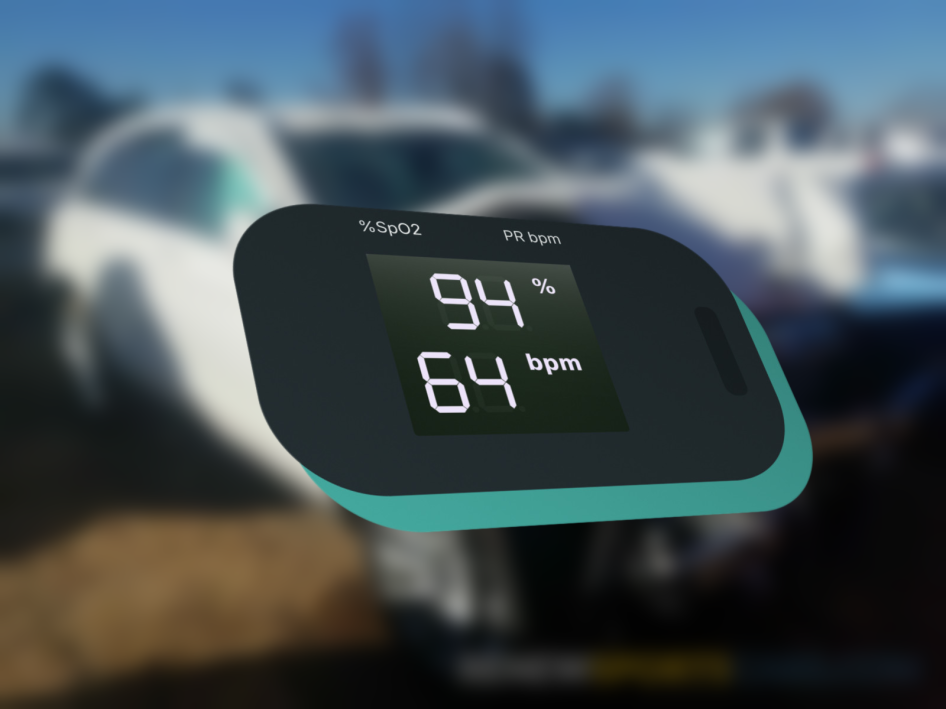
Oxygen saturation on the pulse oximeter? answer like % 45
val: % 94
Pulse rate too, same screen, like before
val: bpm 64
